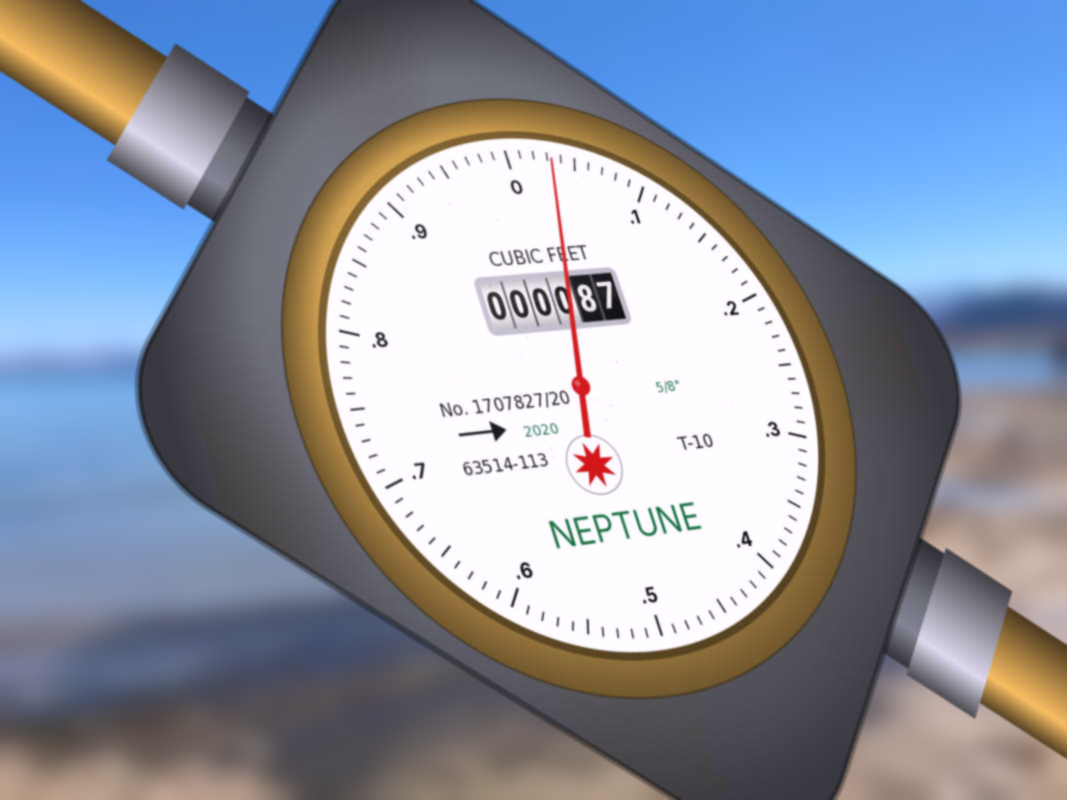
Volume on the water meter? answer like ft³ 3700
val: ft³ 87.03
